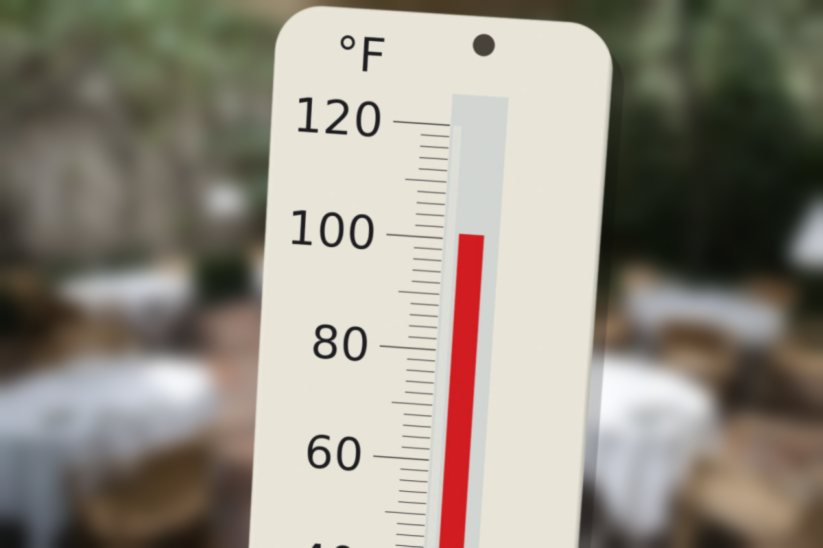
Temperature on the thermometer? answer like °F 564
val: °F 101
